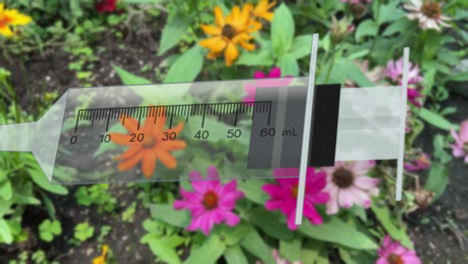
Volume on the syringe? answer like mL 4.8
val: mL 55
